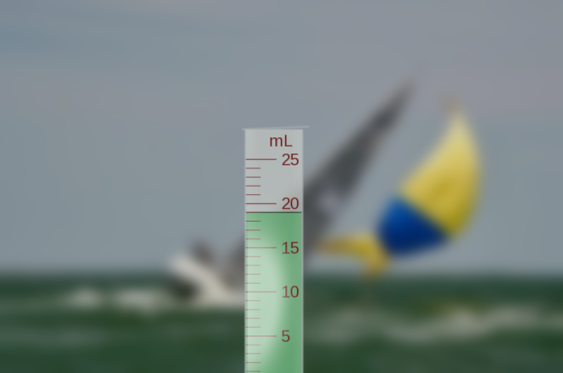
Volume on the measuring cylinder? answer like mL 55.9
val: mL 19
